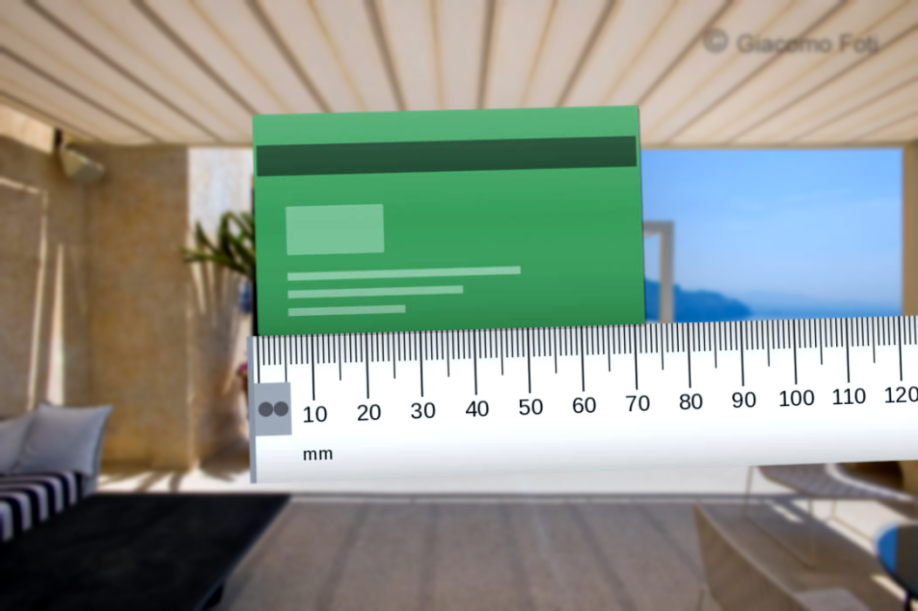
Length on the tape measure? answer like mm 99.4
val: mm 72
